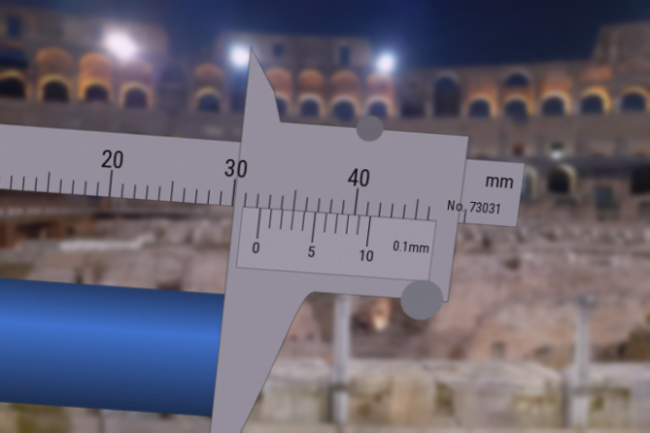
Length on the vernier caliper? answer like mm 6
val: mm 32.3
